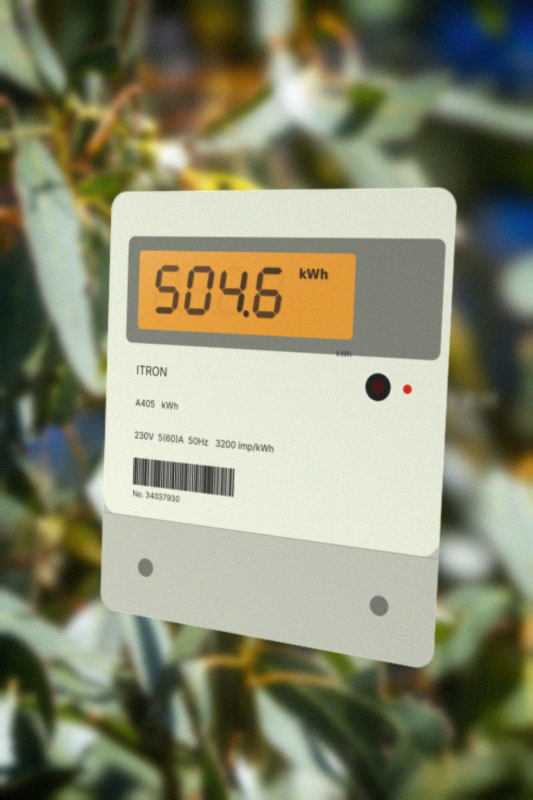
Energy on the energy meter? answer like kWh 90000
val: kWh 504.6
